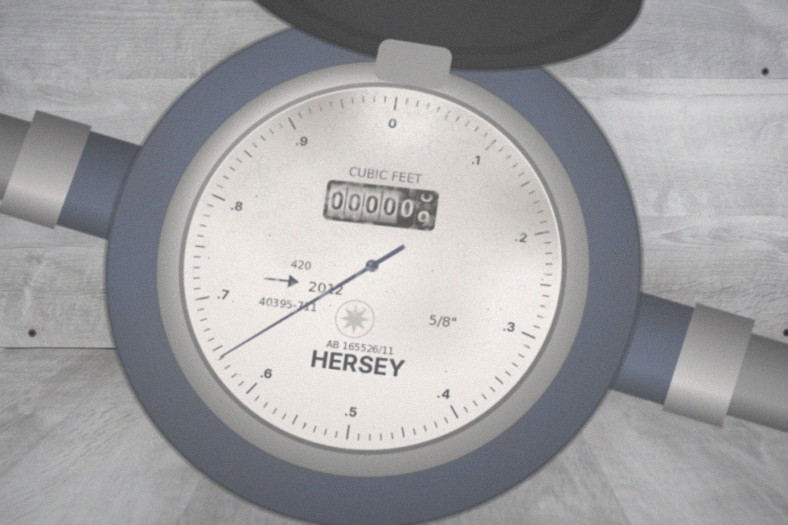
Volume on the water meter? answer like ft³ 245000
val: ft³ 8.64
